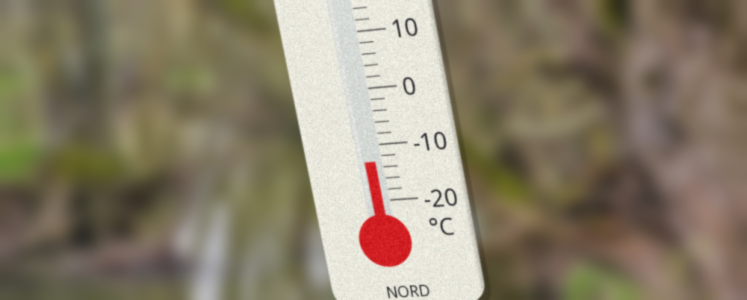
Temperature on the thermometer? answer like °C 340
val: °C -13
